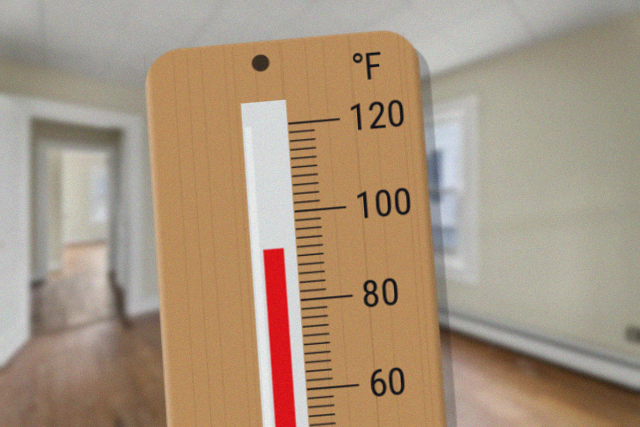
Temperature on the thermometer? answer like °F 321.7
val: °F 92
